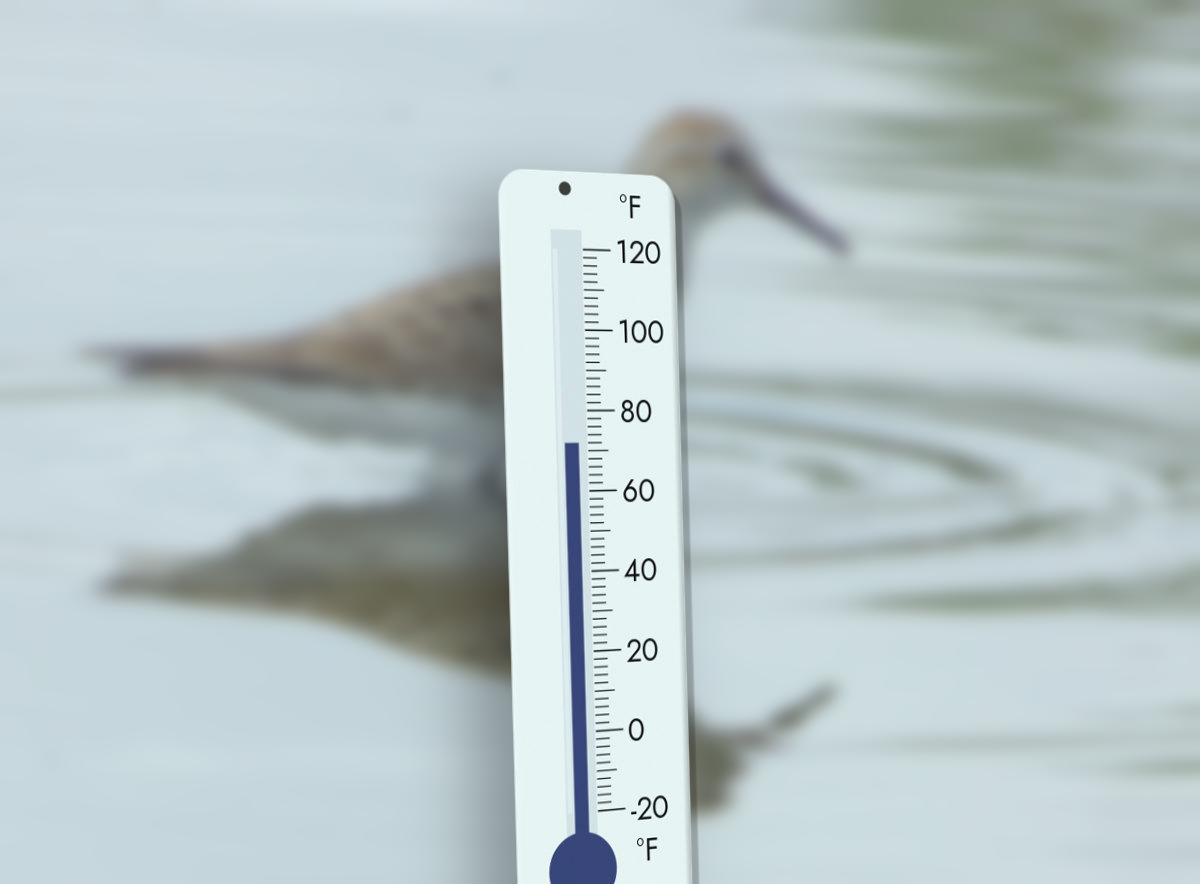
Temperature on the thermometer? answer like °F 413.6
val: °F 72
